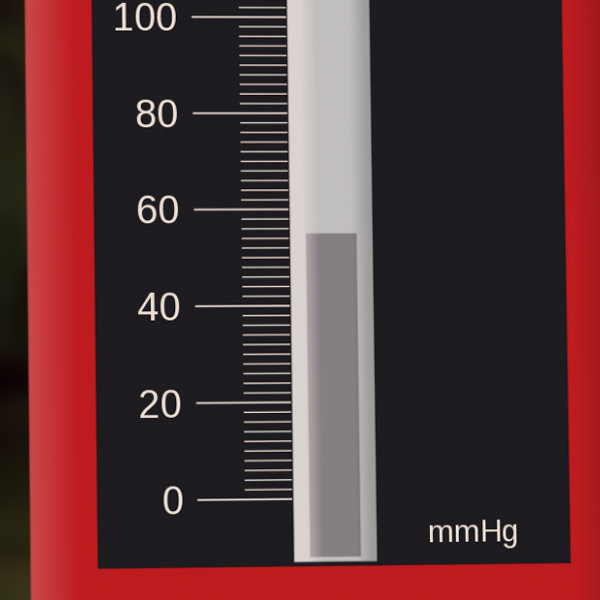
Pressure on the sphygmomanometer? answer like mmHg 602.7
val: mmHg 55
